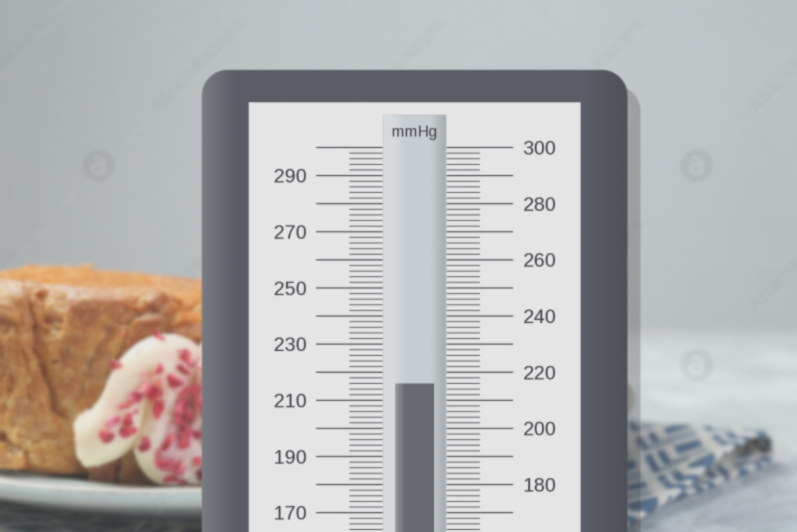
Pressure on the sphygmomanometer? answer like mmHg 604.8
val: mmHg 216
